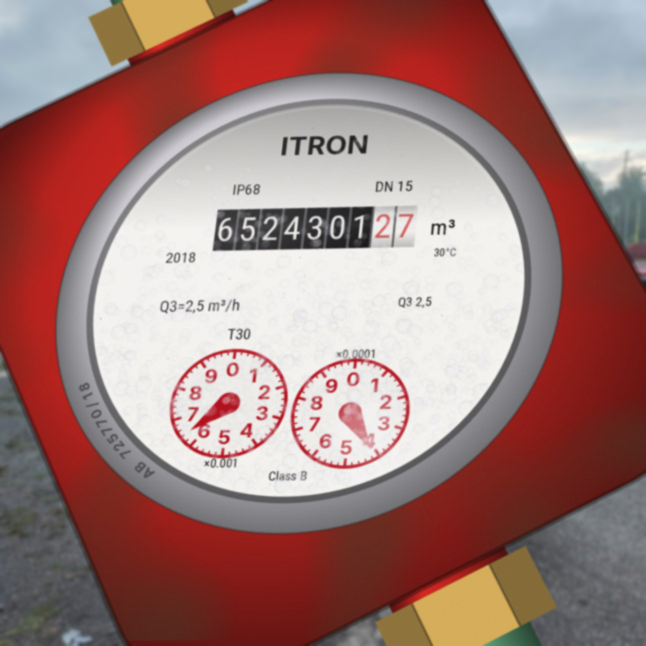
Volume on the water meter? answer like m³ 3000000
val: m³ 6524301.2764
